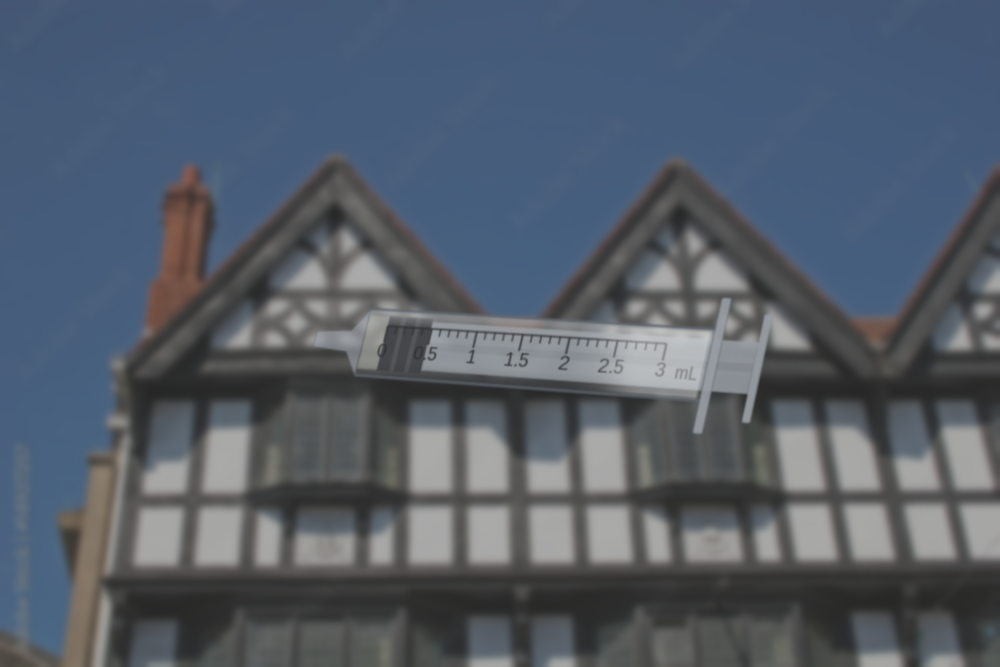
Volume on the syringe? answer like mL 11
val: mL 0
